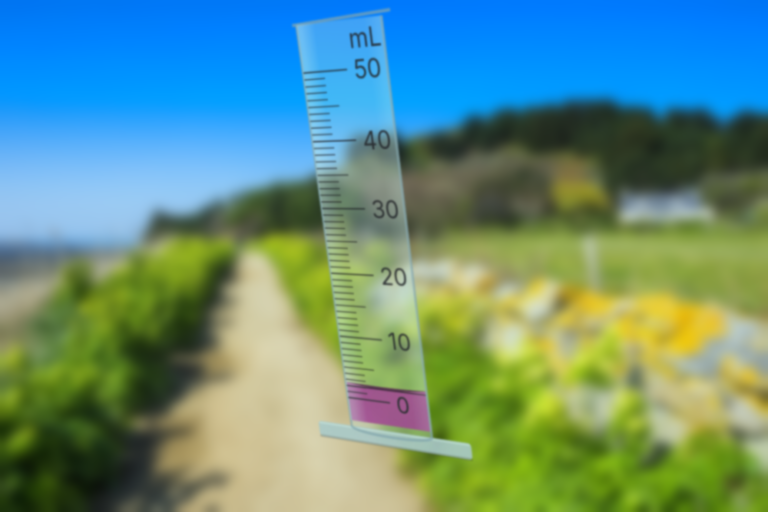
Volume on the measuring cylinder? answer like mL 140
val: mL 2
